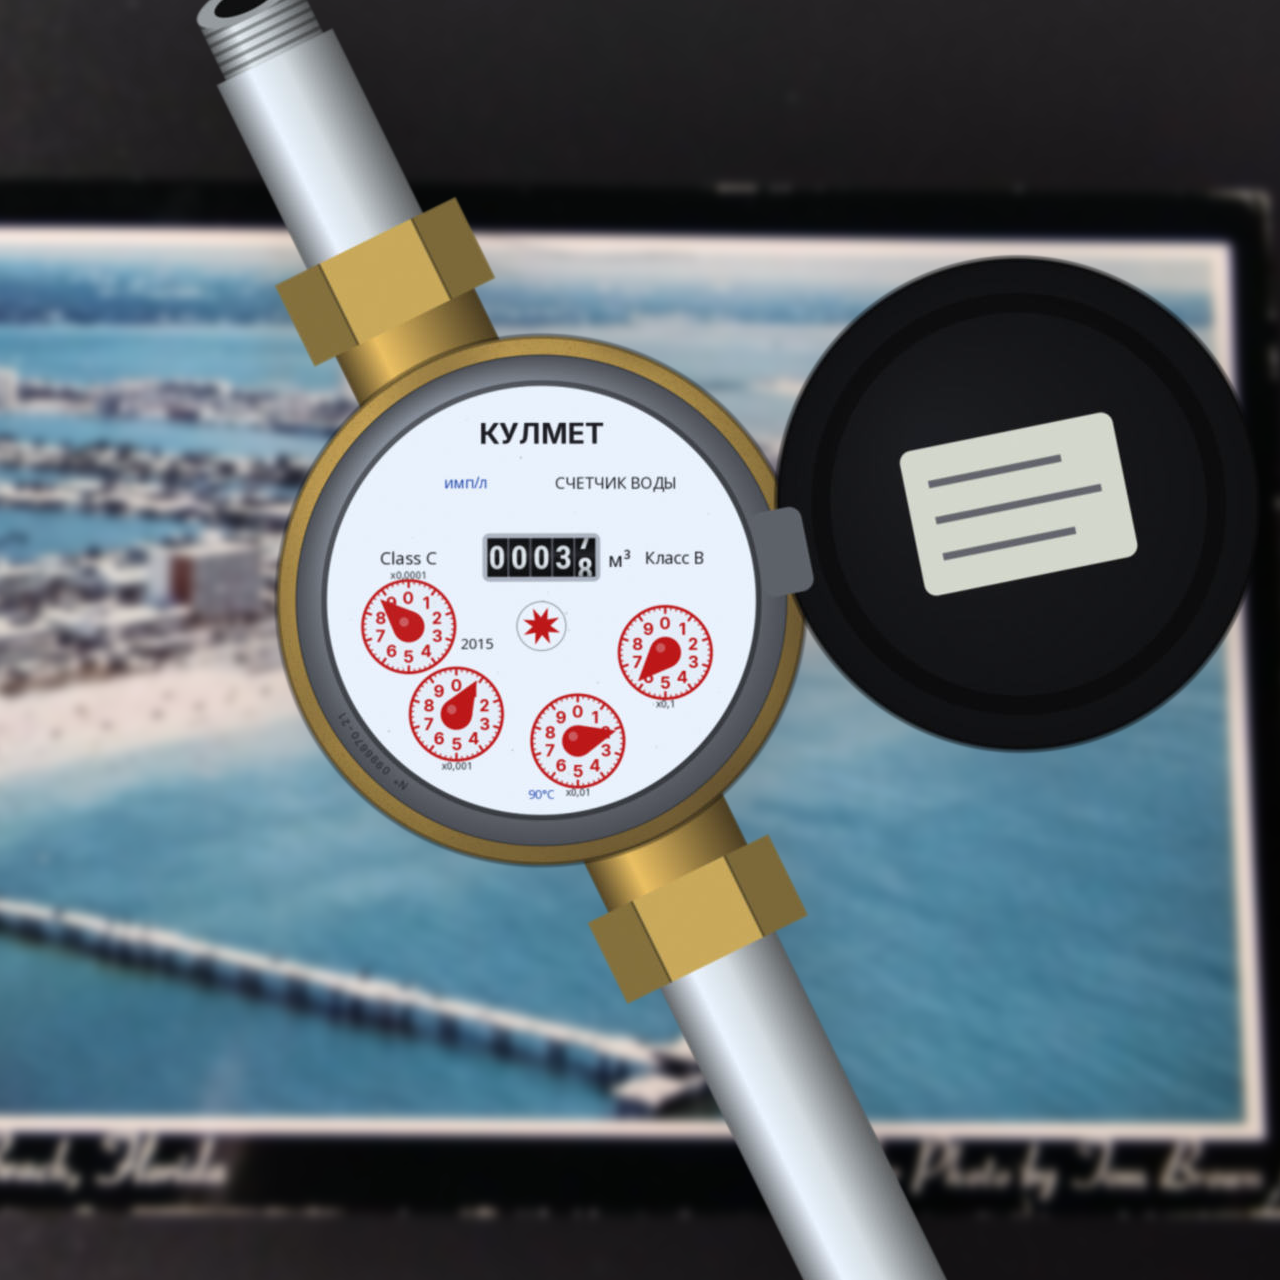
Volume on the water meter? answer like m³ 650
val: m³ 37.6208
